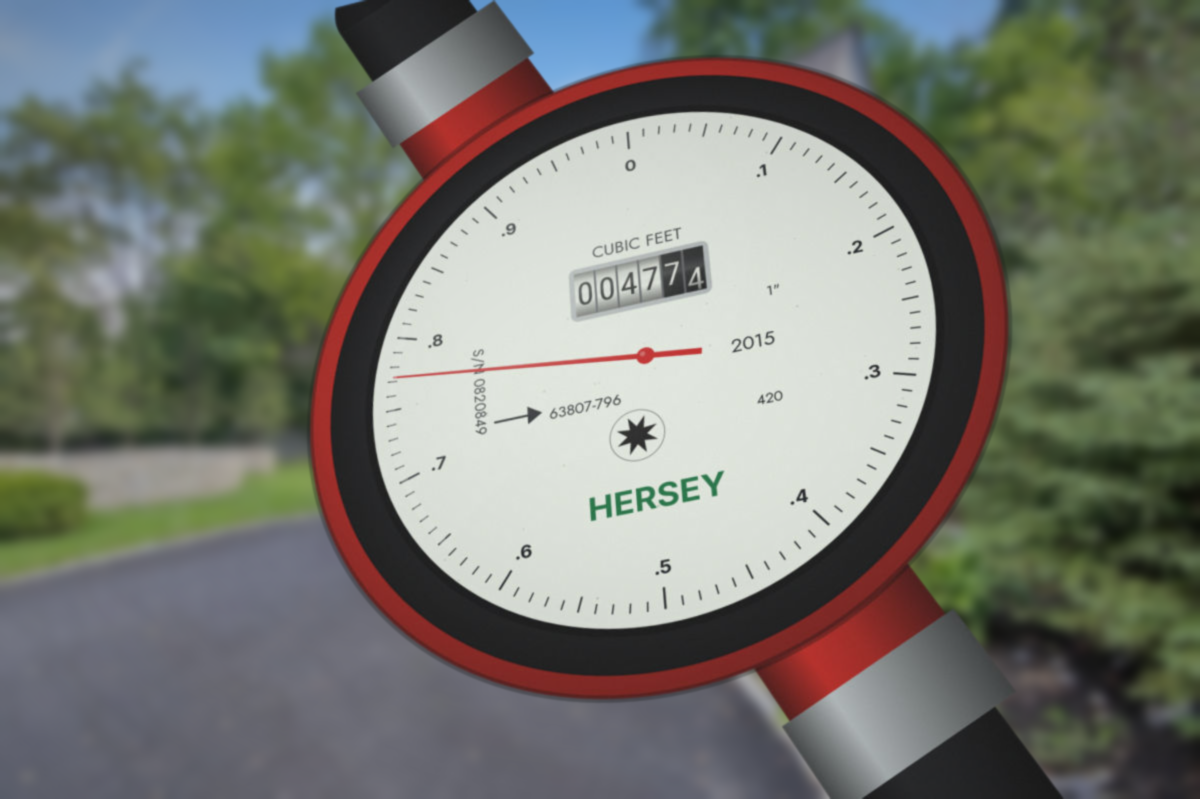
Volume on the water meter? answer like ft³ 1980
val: ft³ 4773.77
